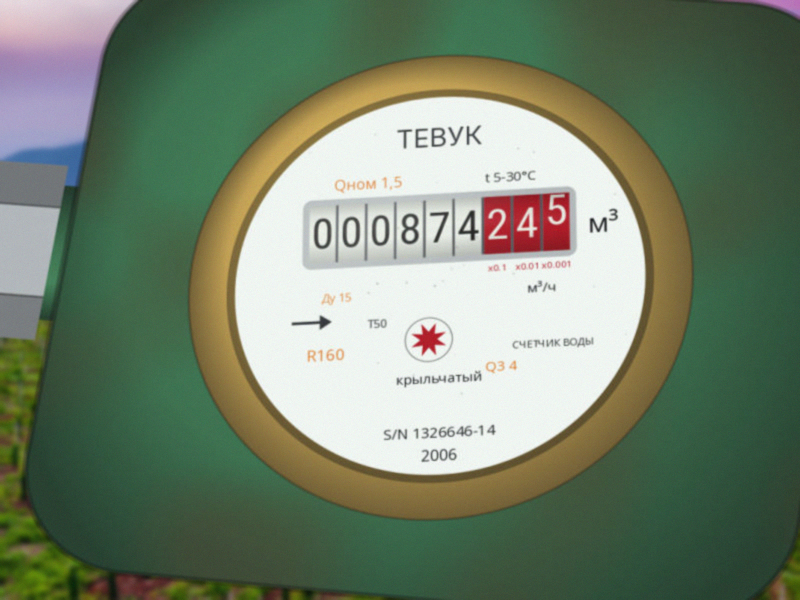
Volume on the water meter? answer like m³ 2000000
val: m³ 874.245
